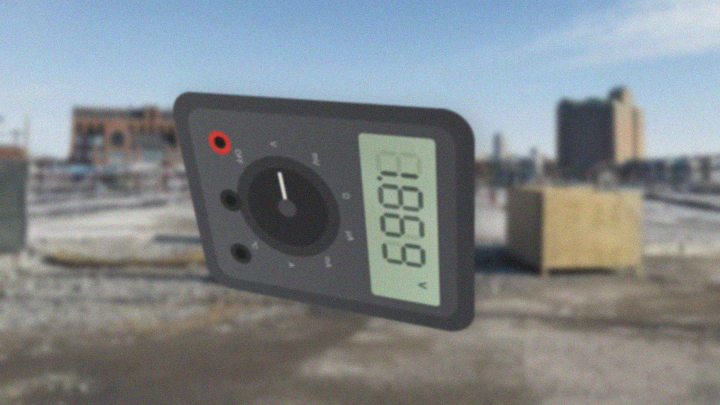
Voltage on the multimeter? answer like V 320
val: V 1.869
